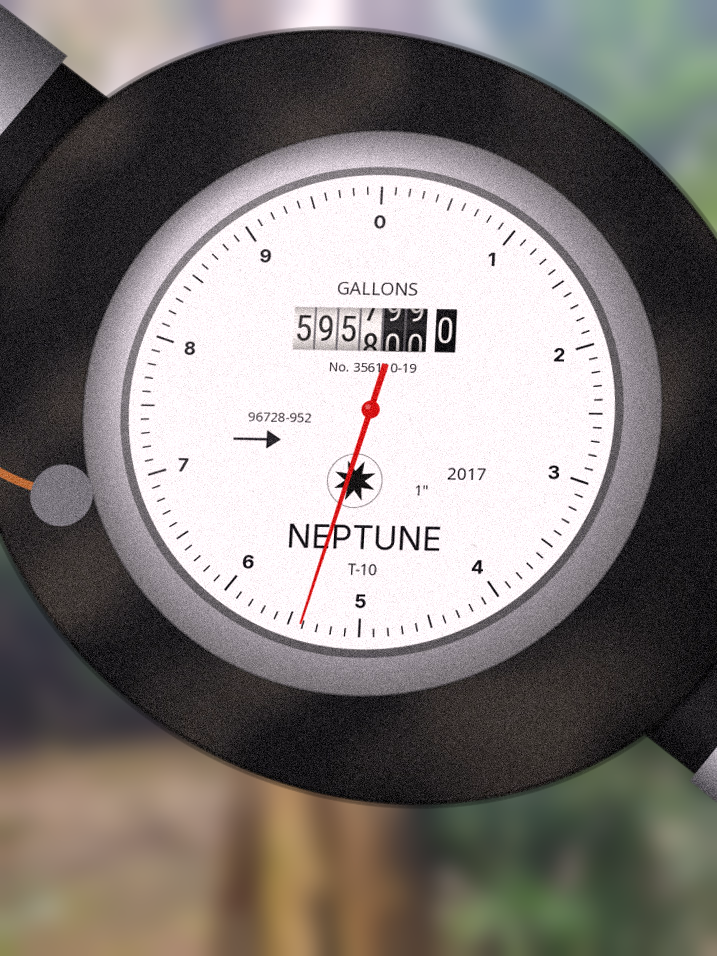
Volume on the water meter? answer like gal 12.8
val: gal 5957995.4
